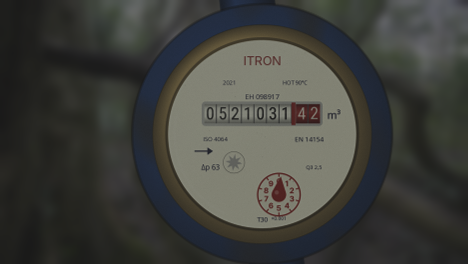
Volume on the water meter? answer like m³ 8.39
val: m³ 521031.420
